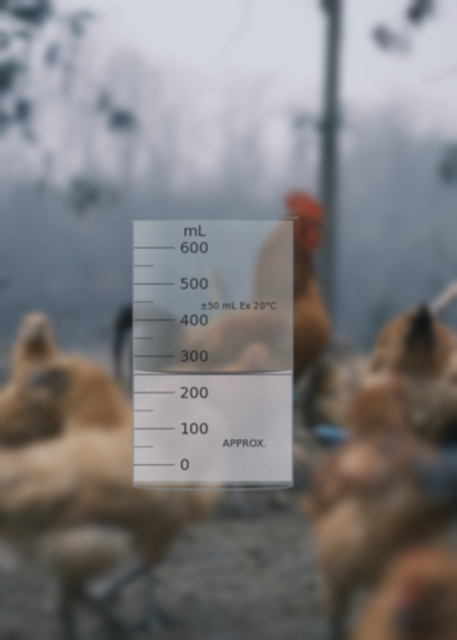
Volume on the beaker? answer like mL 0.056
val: mL 250
